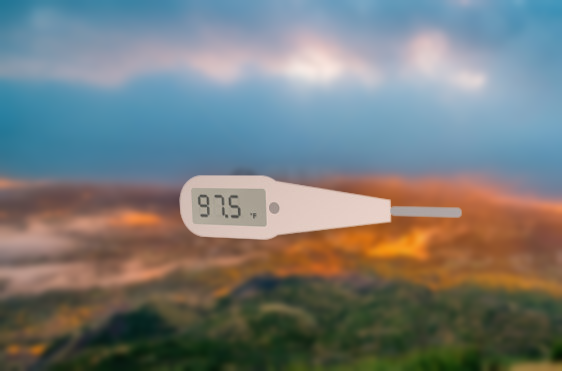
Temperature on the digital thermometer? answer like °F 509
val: °F 97.5
